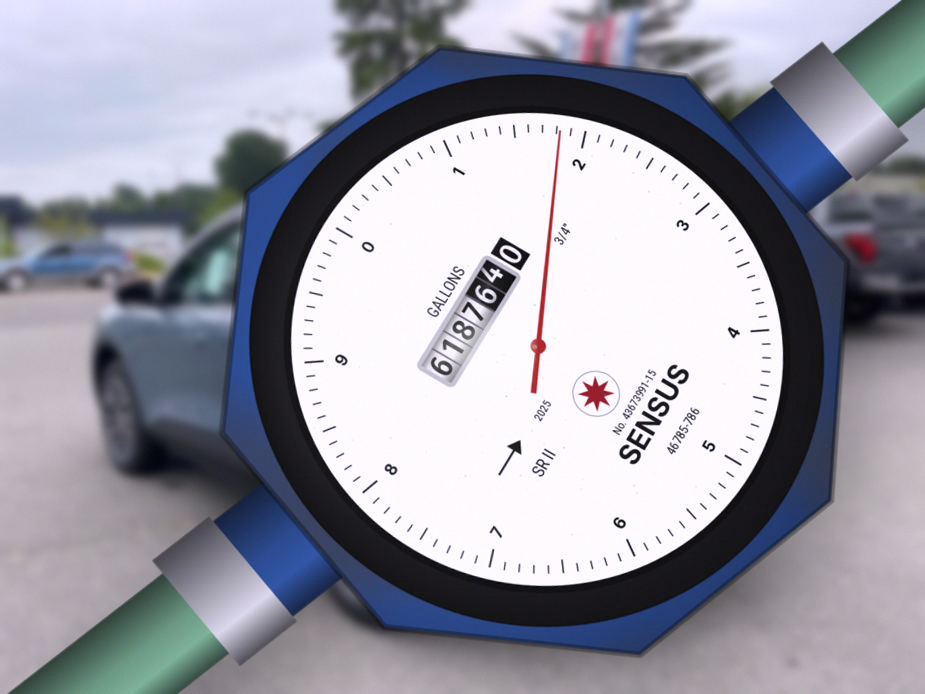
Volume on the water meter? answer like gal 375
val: gal 6187641.8
